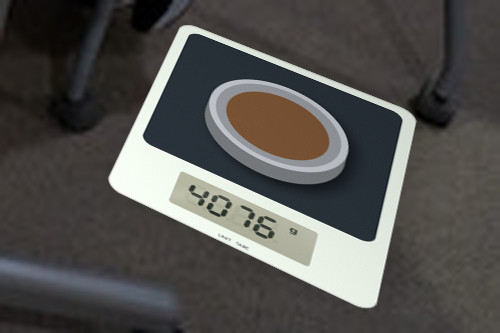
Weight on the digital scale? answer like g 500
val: g 4076
